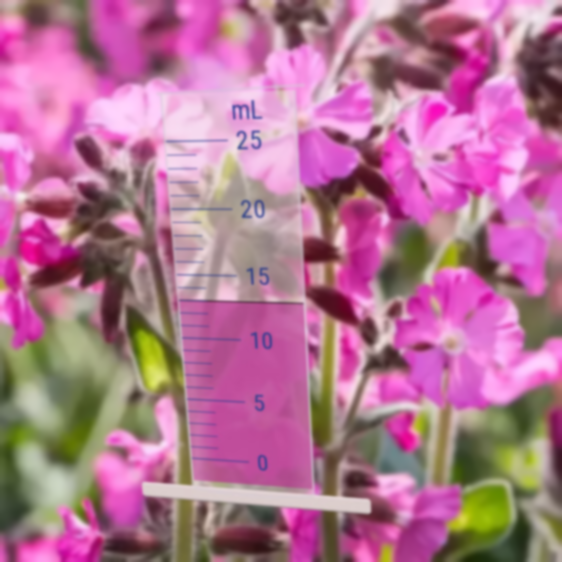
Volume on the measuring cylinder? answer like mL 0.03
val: mL 13
